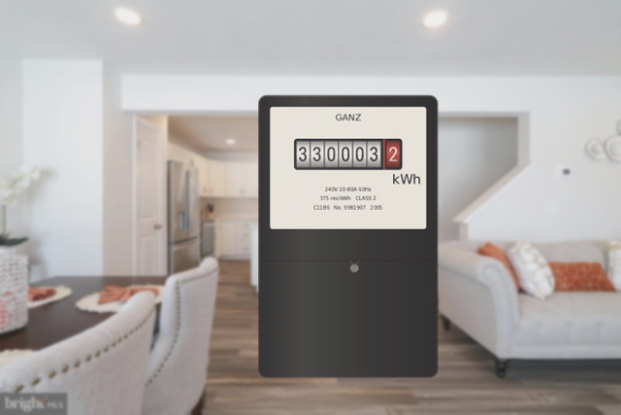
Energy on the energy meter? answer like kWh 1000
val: kWh 330003.2
